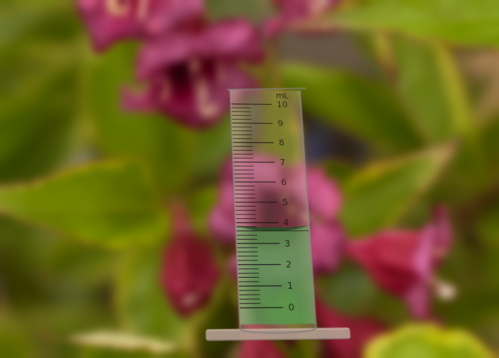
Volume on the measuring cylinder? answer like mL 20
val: mL 3.6
